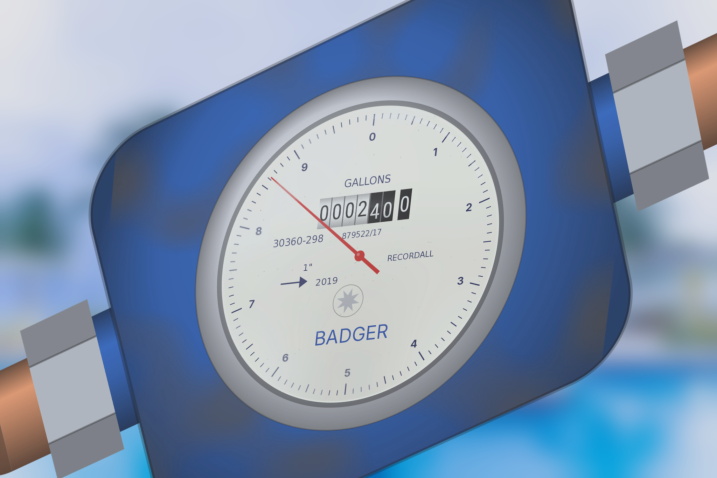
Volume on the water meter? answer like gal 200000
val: gal 2398.6
